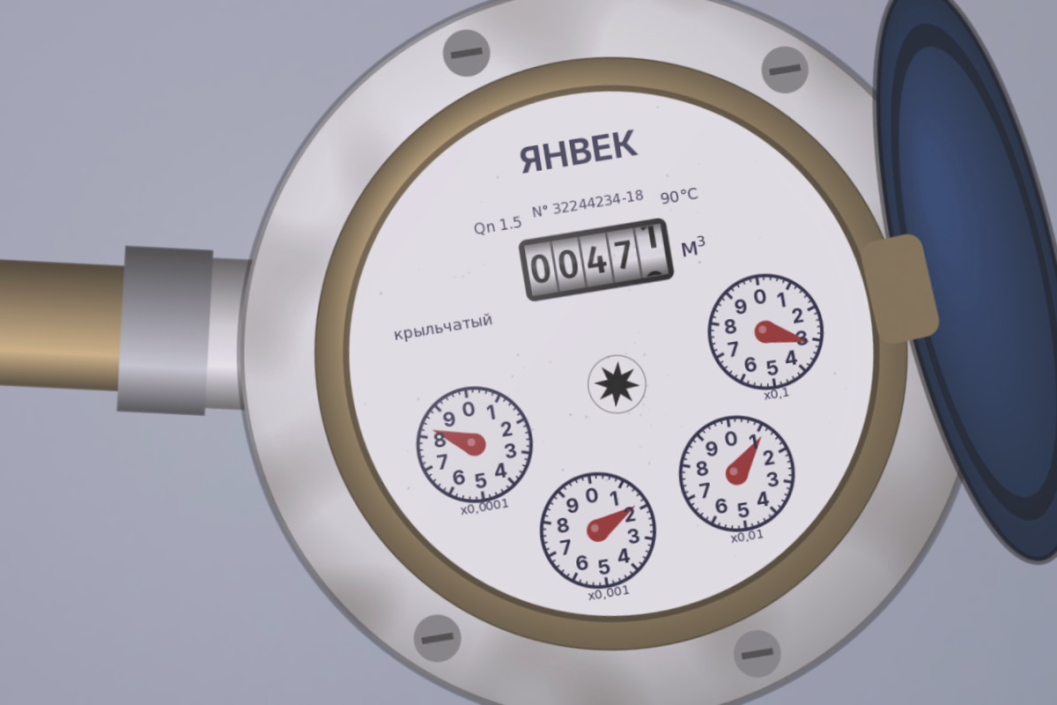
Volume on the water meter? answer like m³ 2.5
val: m³ 471.3118
